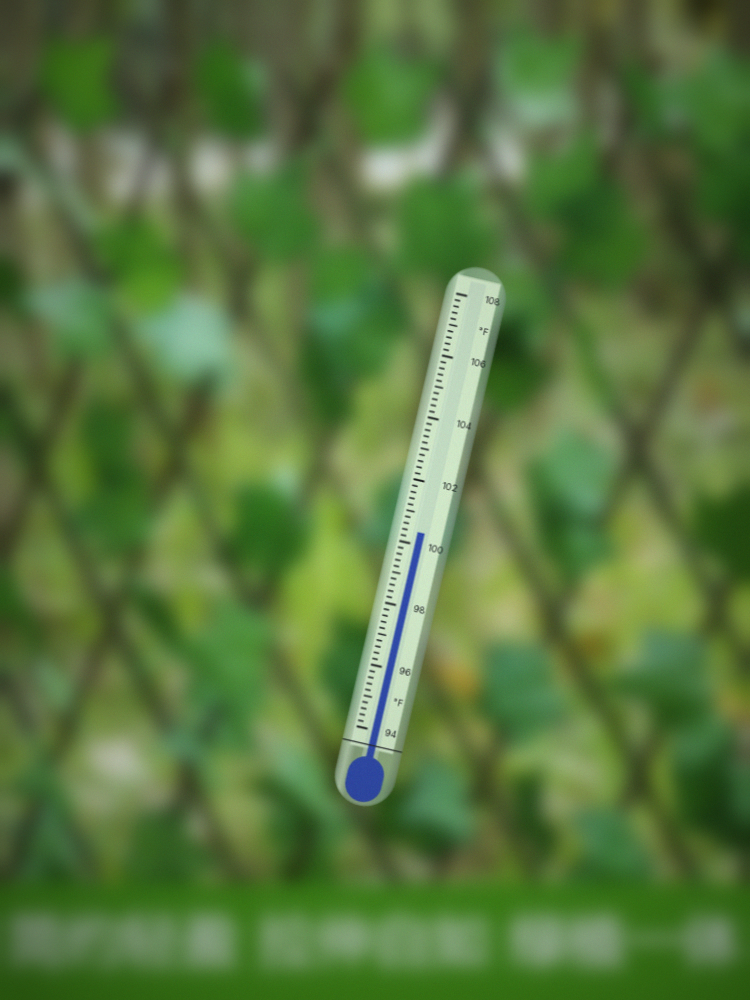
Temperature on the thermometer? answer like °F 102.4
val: °F 100.4
